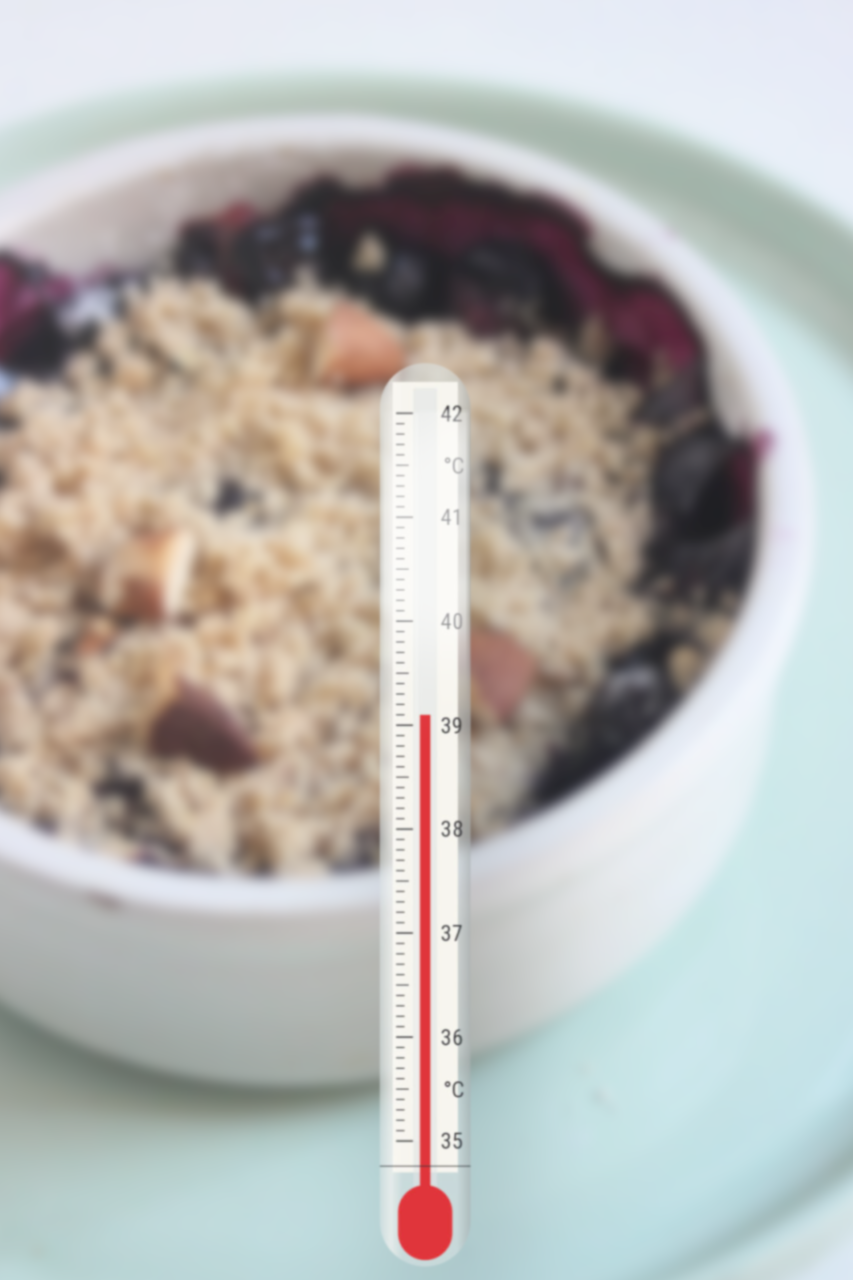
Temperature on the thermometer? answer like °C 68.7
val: °C 39.1
